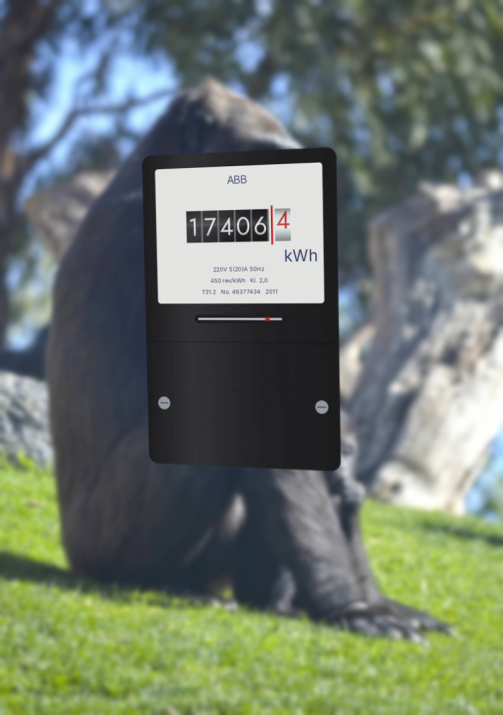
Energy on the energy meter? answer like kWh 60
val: kWh 17406.4
